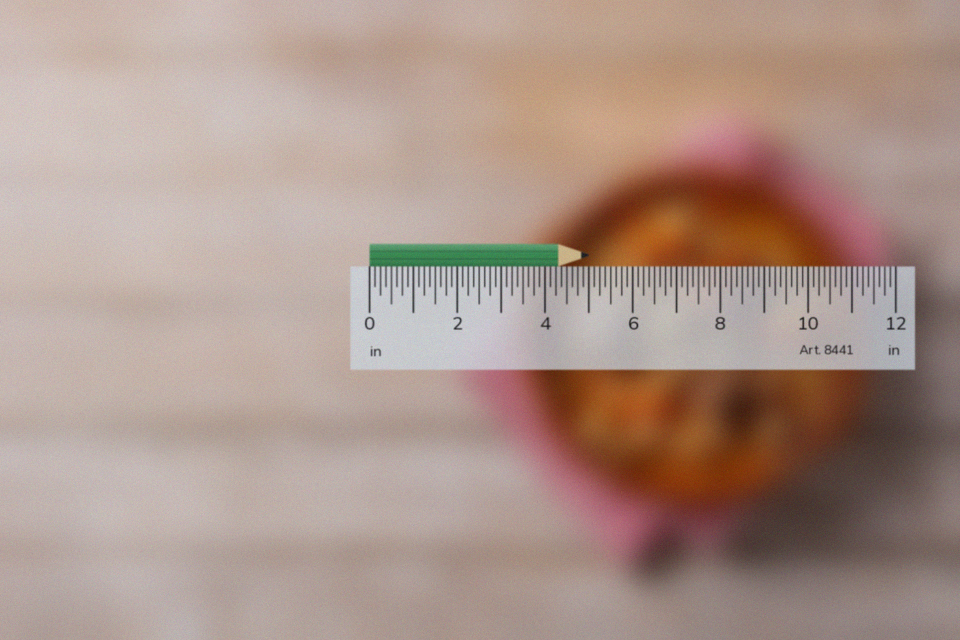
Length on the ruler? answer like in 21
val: in 5
